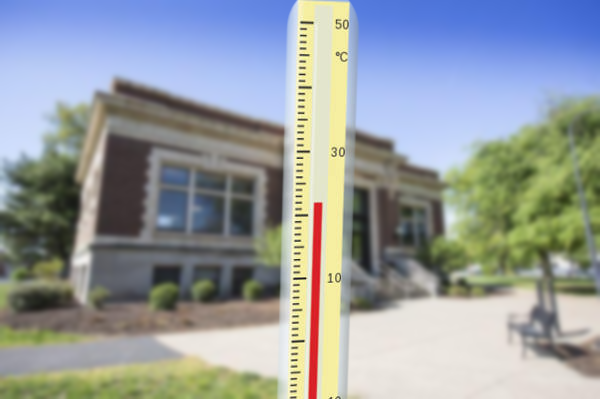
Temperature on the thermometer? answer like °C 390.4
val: °C 22
